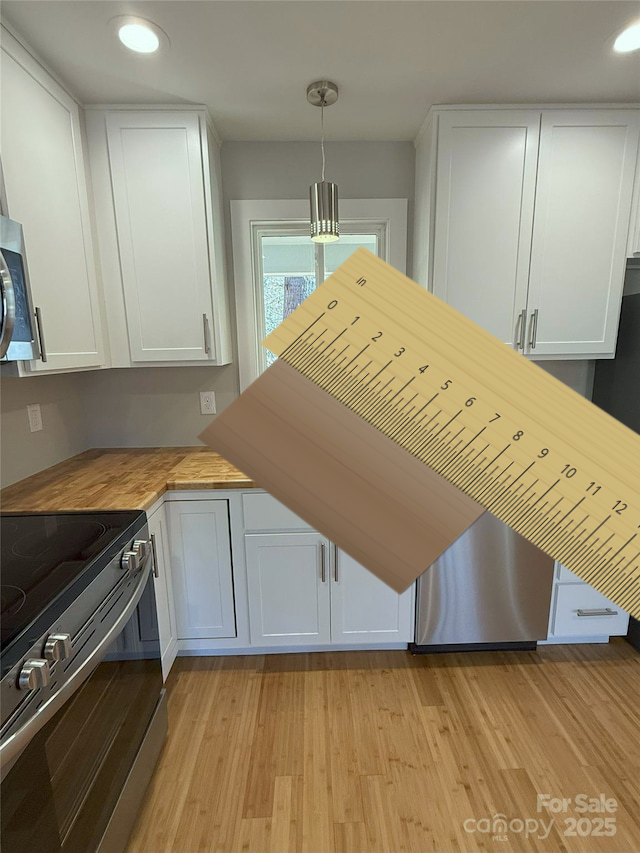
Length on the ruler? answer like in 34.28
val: in 9
